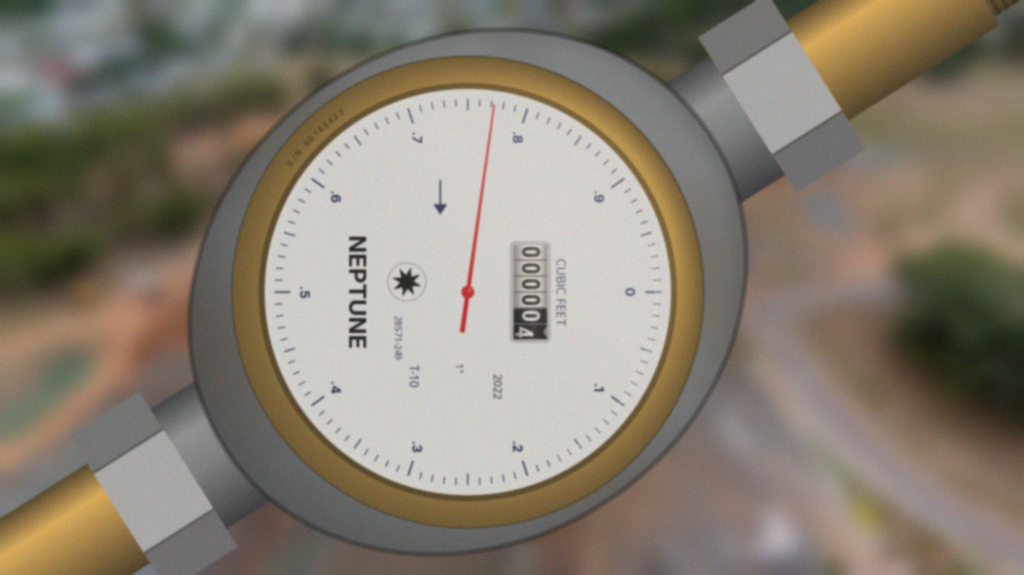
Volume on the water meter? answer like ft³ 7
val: ft³ 3.77
